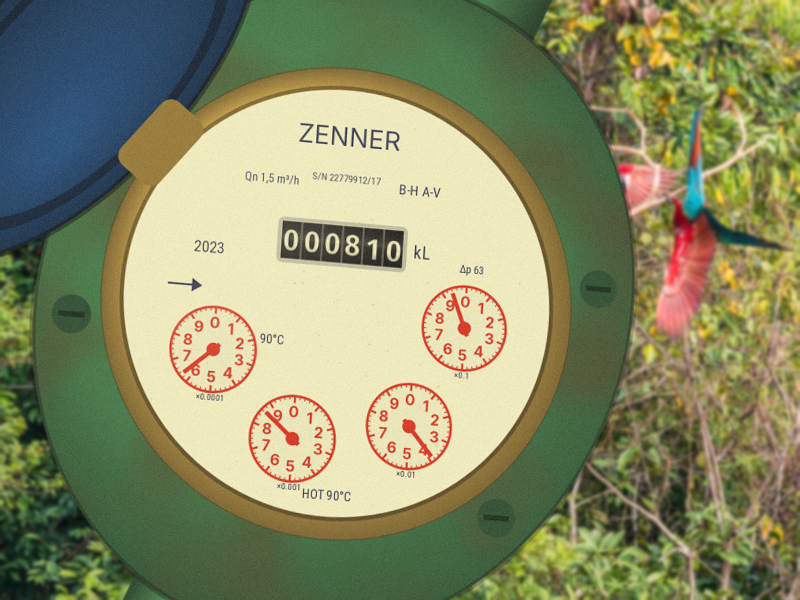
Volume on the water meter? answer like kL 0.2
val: kL 809.9386
